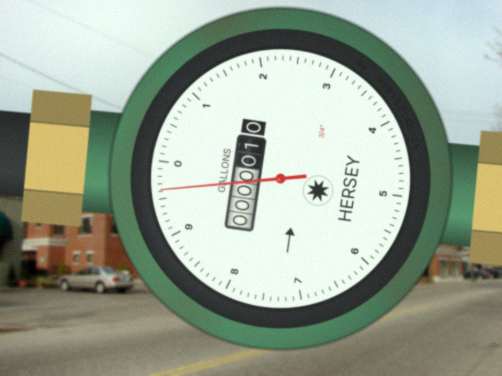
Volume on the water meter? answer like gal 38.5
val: gal 9.6
